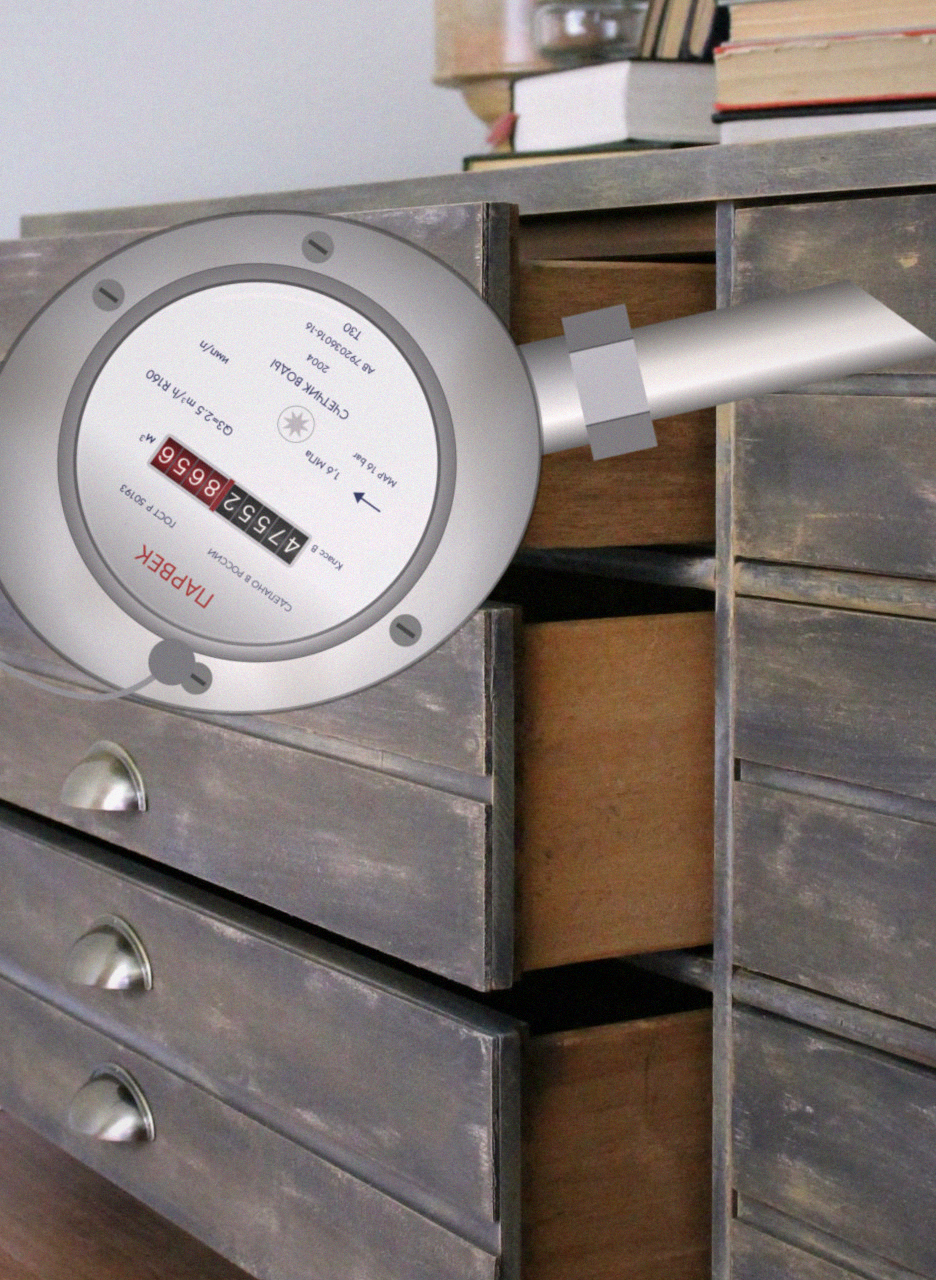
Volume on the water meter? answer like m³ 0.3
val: m³ 47552.8656
